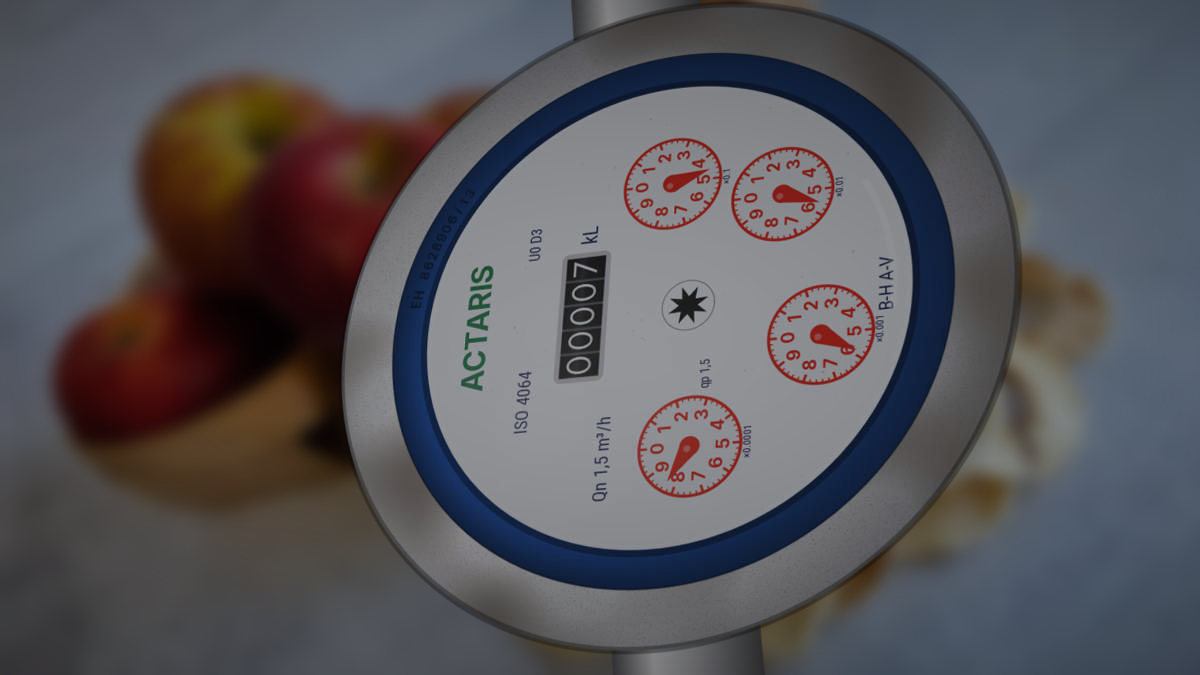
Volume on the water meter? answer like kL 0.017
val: kL 7.4558
